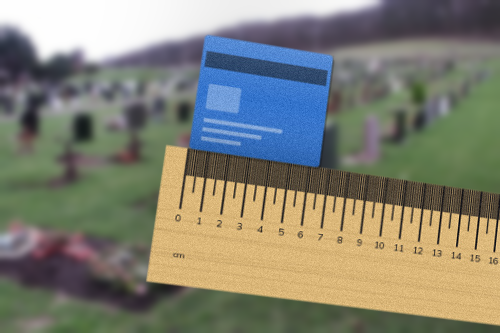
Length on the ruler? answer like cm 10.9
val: cm 6.5
